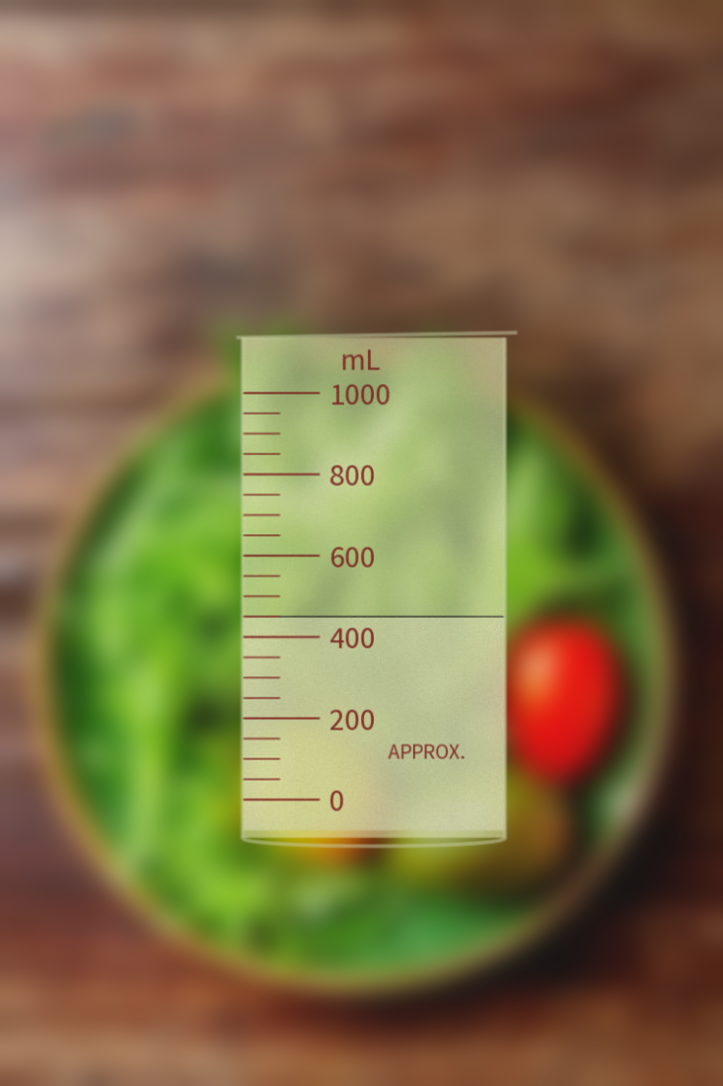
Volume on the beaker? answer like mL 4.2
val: mL 450
